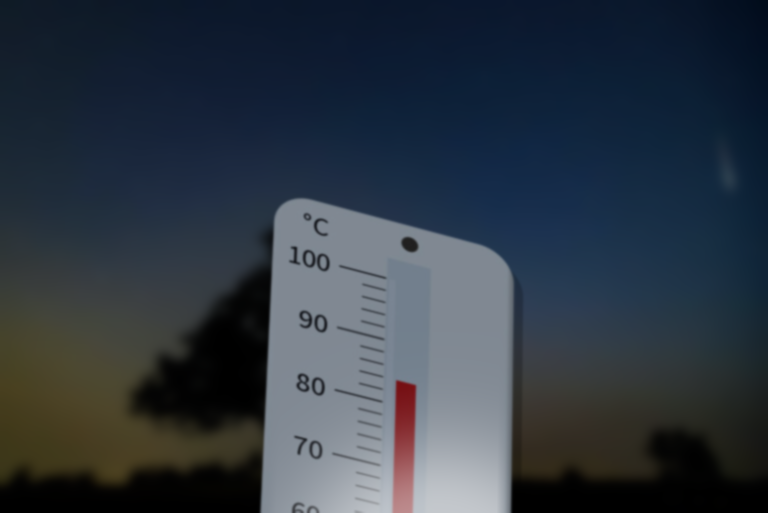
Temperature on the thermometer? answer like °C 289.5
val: °C 84
